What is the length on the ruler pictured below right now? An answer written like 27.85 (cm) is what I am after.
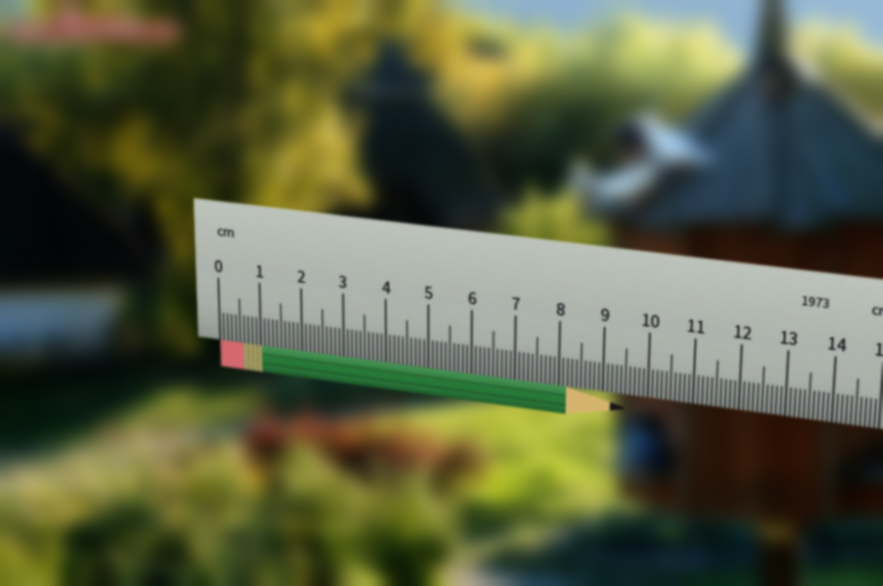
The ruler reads 9.5 (cm)
